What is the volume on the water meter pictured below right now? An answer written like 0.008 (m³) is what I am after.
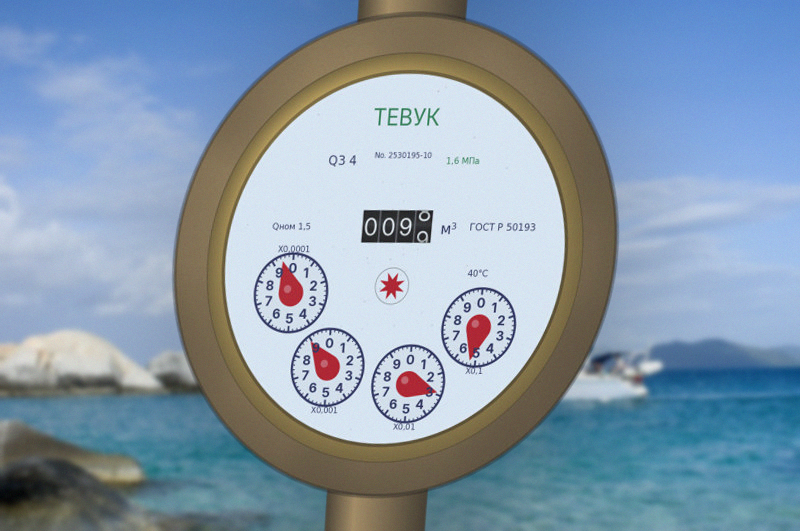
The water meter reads 98.5289 (m³)
